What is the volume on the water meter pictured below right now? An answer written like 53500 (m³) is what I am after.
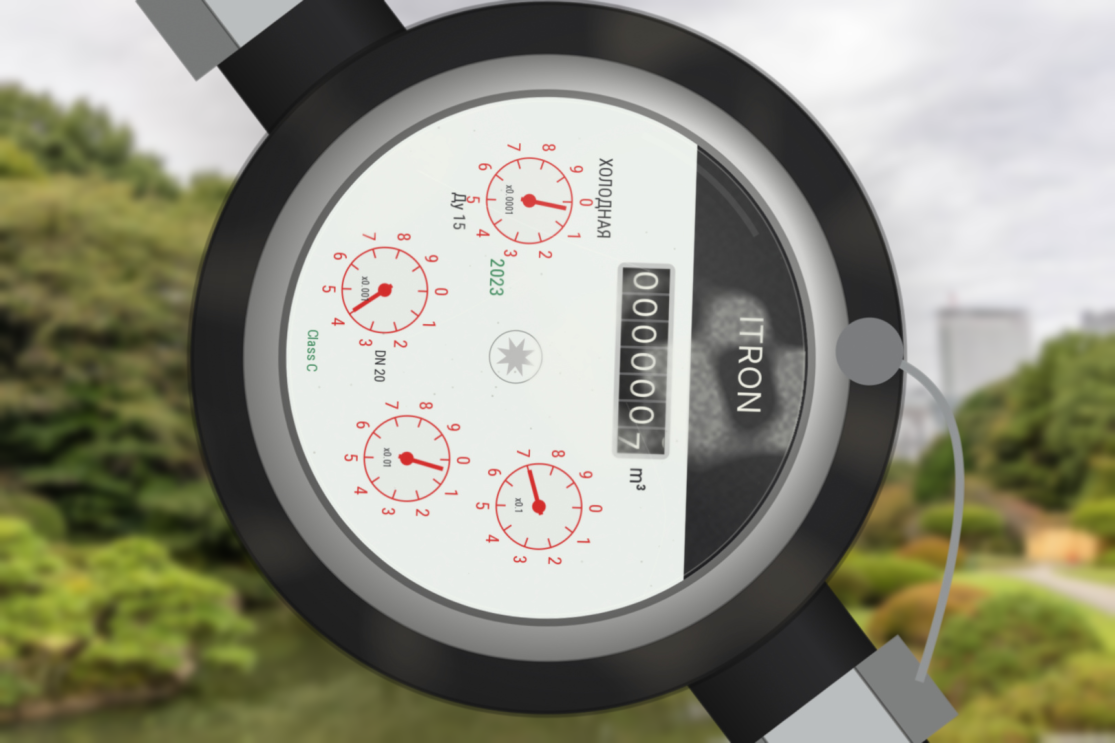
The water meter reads 6.7040 (m³)
